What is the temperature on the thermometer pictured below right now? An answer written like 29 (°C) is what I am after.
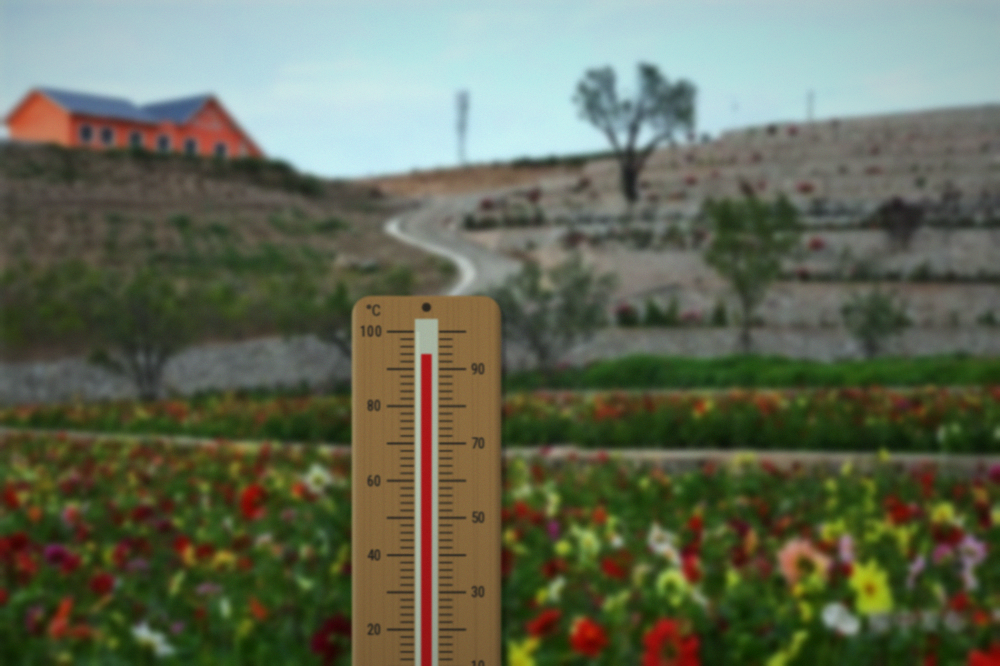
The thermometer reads 94 (°C)
